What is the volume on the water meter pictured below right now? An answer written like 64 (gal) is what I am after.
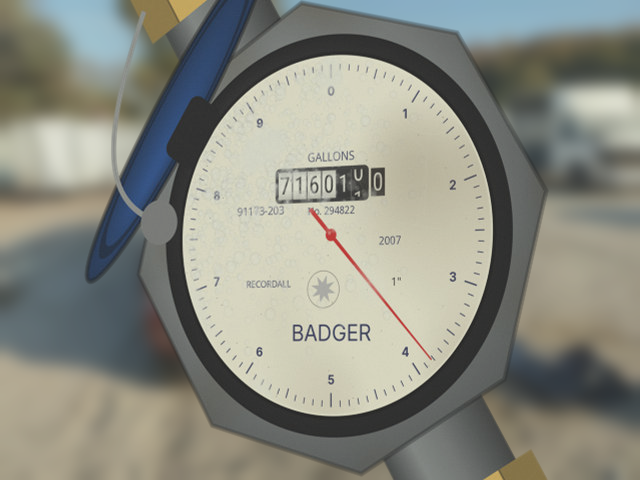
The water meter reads 7160103.8 (gal)
